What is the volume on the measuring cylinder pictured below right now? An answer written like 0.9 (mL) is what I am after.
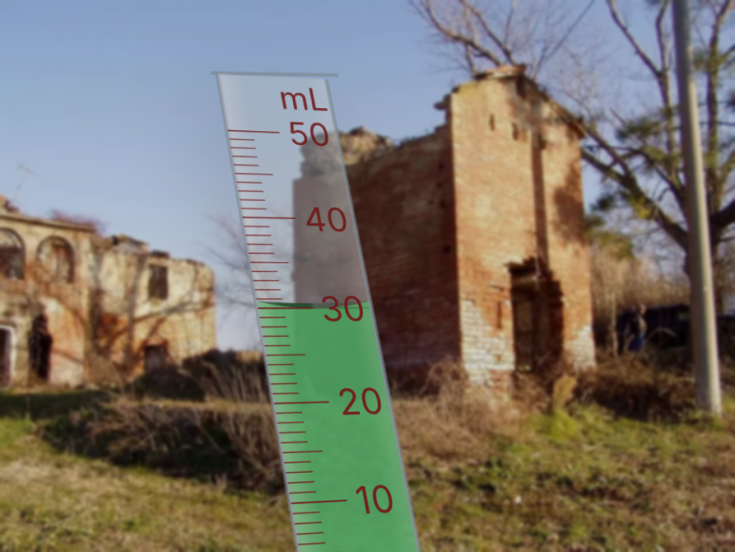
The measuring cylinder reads 30 (mL)
